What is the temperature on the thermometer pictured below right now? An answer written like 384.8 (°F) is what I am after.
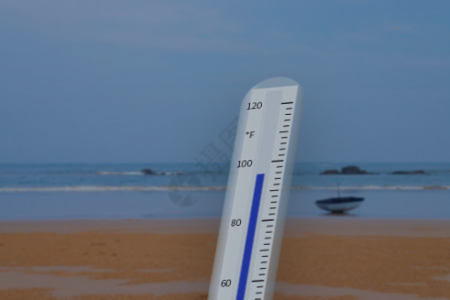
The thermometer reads 96 (°F)
